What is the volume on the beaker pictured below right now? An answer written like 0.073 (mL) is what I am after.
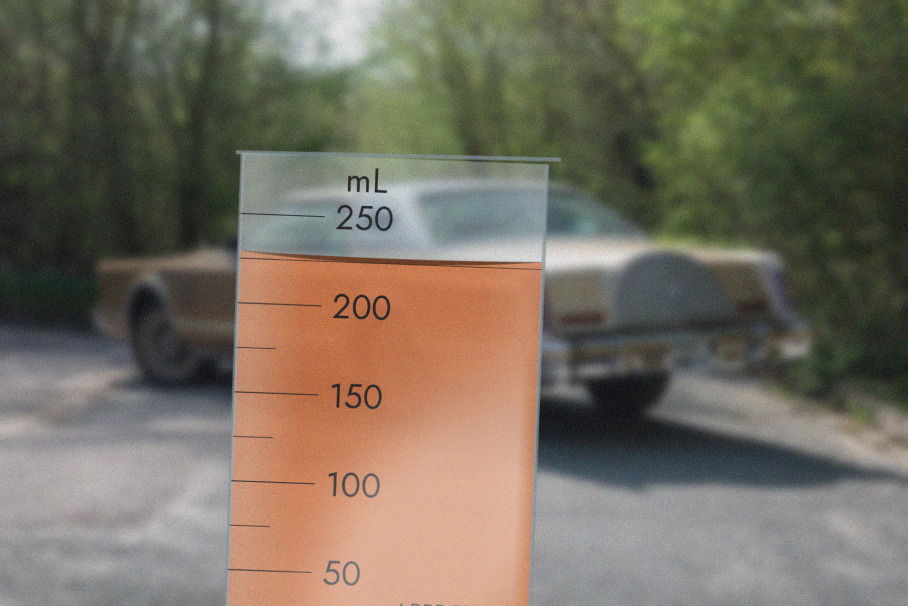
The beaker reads 225 (mL)
